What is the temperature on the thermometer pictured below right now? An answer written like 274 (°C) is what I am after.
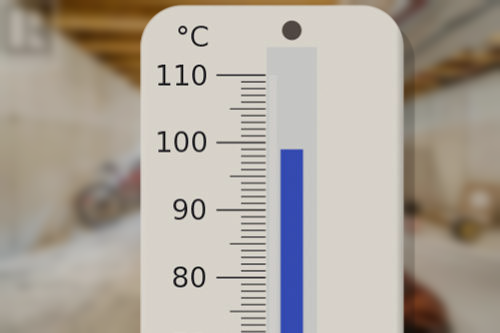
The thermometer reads 99 (°C)
